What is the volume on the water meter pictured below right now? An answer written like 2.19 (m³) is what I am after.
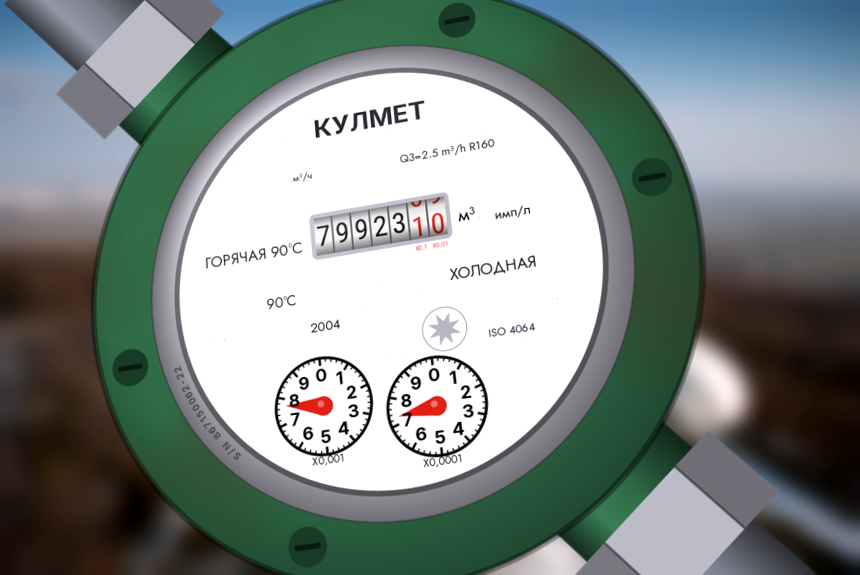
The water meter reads 79923.0977 (m³)
